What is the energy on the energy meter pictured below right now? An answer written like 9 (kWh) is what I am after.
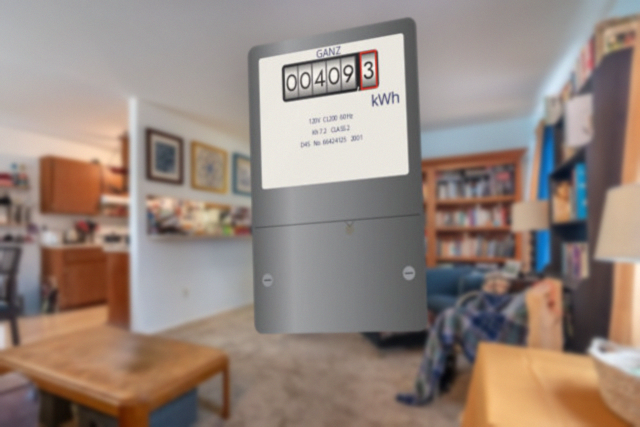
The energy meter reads 409.3 (kWh)
